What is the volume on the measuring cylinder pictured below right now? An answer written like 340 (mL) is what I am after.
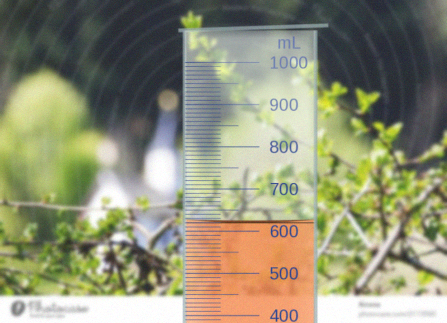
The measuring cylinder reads 620 (mL)
